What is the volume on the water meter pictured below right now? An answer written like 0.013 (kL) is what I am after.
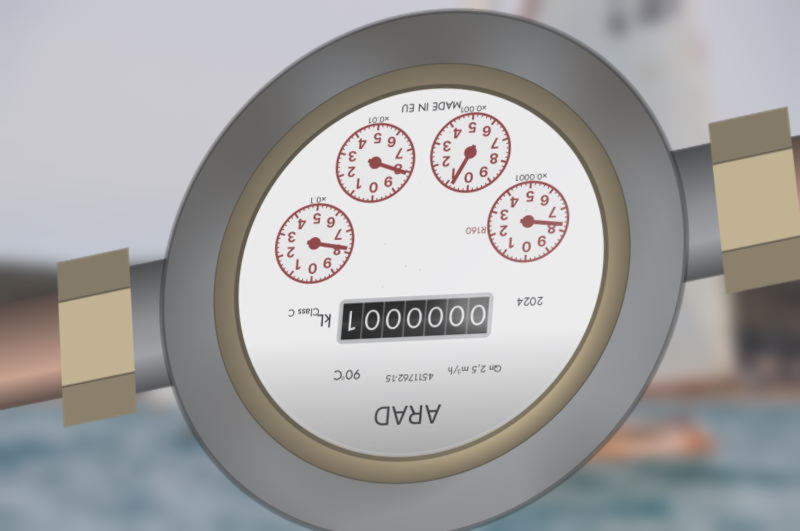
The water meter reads 1.7807 (kL)
